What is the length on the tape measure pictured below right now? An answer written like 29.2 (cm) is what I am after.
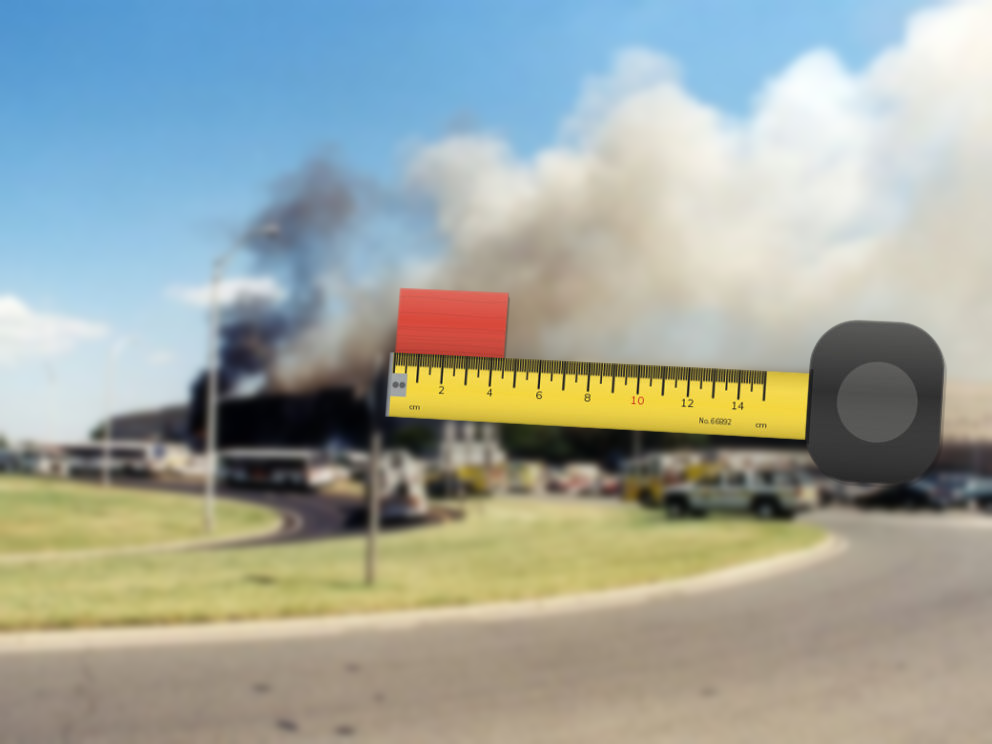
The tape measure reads 4.5 (cm)
